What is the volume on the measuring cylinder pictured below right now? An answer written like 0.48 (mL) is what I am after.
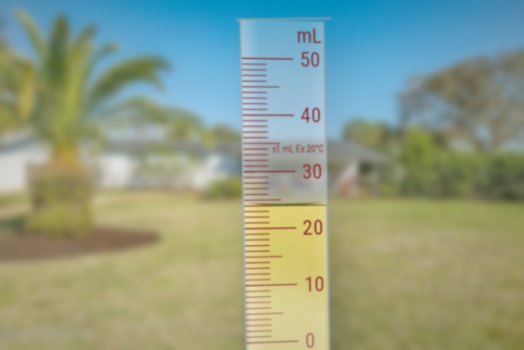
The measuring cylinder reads 24 (mL)
